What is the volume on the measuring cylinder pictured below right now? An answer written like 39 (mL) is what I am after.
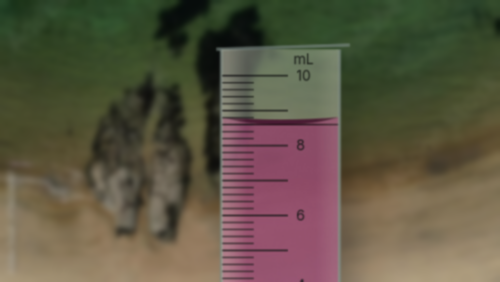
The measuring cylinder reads 8.6 (mL)
